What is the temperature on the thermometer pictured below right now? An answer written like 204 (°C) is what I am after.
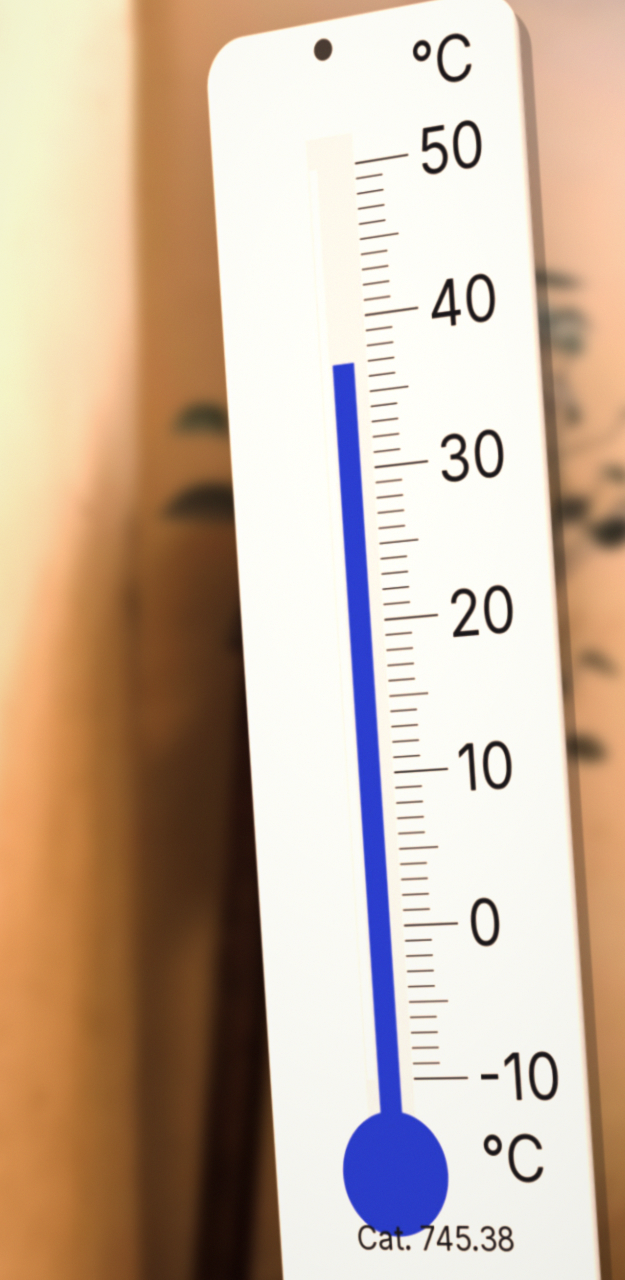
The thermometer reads 37 (°C)
